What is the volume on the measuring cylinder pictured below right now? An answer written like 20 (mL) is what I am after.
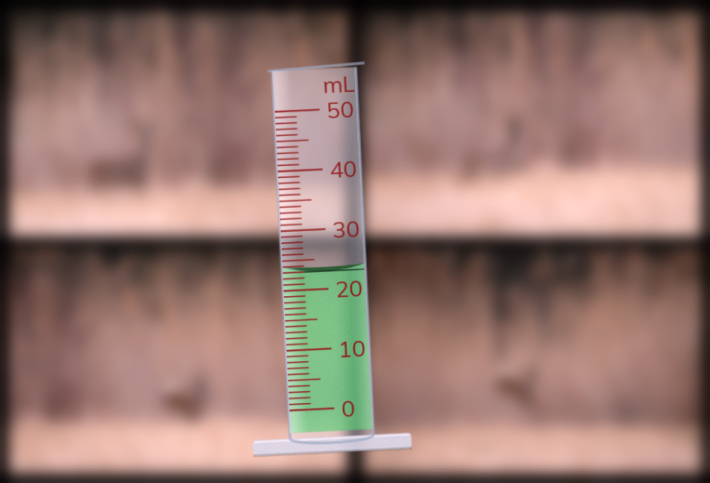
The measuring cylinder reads 23 (mL)
